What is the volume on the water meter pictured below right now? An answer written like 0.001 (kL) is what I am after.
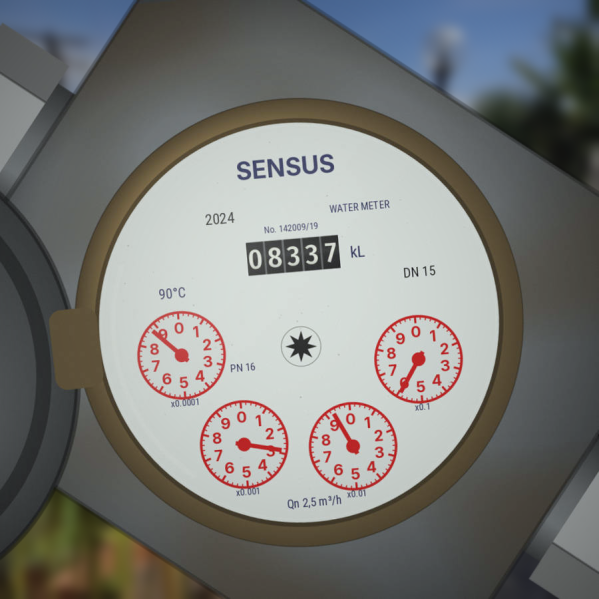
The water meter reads 8337.5928 (kL)
